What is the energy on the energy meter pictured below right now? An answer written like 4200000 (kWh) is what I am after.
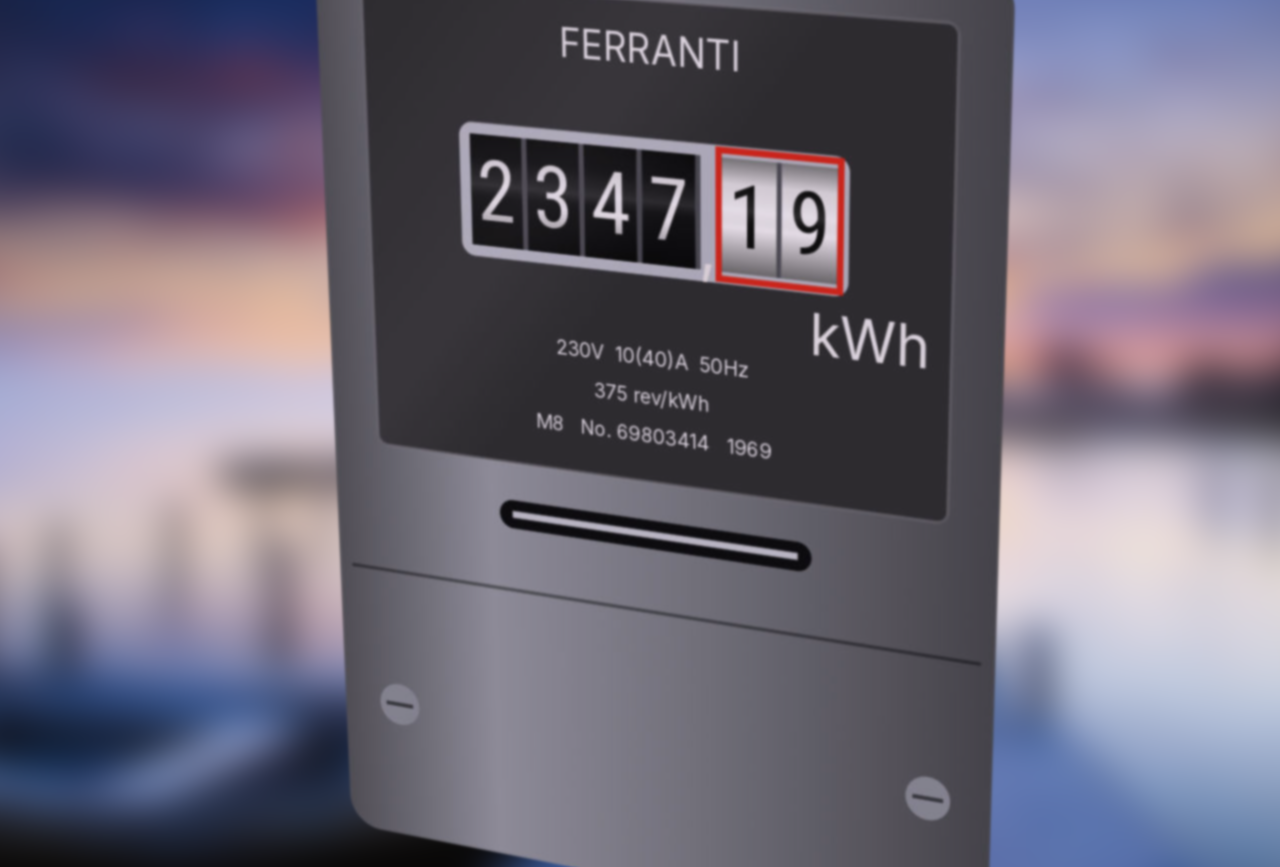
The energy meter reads 2347.19 (kWh)
